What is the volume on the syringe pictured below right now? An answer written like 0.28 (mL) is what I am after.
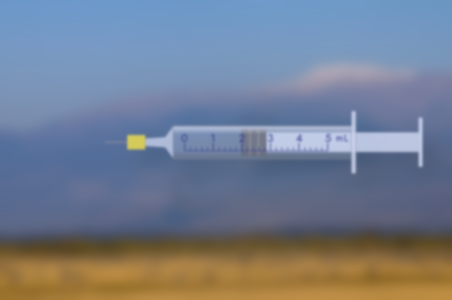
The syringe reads 2 (mL)
